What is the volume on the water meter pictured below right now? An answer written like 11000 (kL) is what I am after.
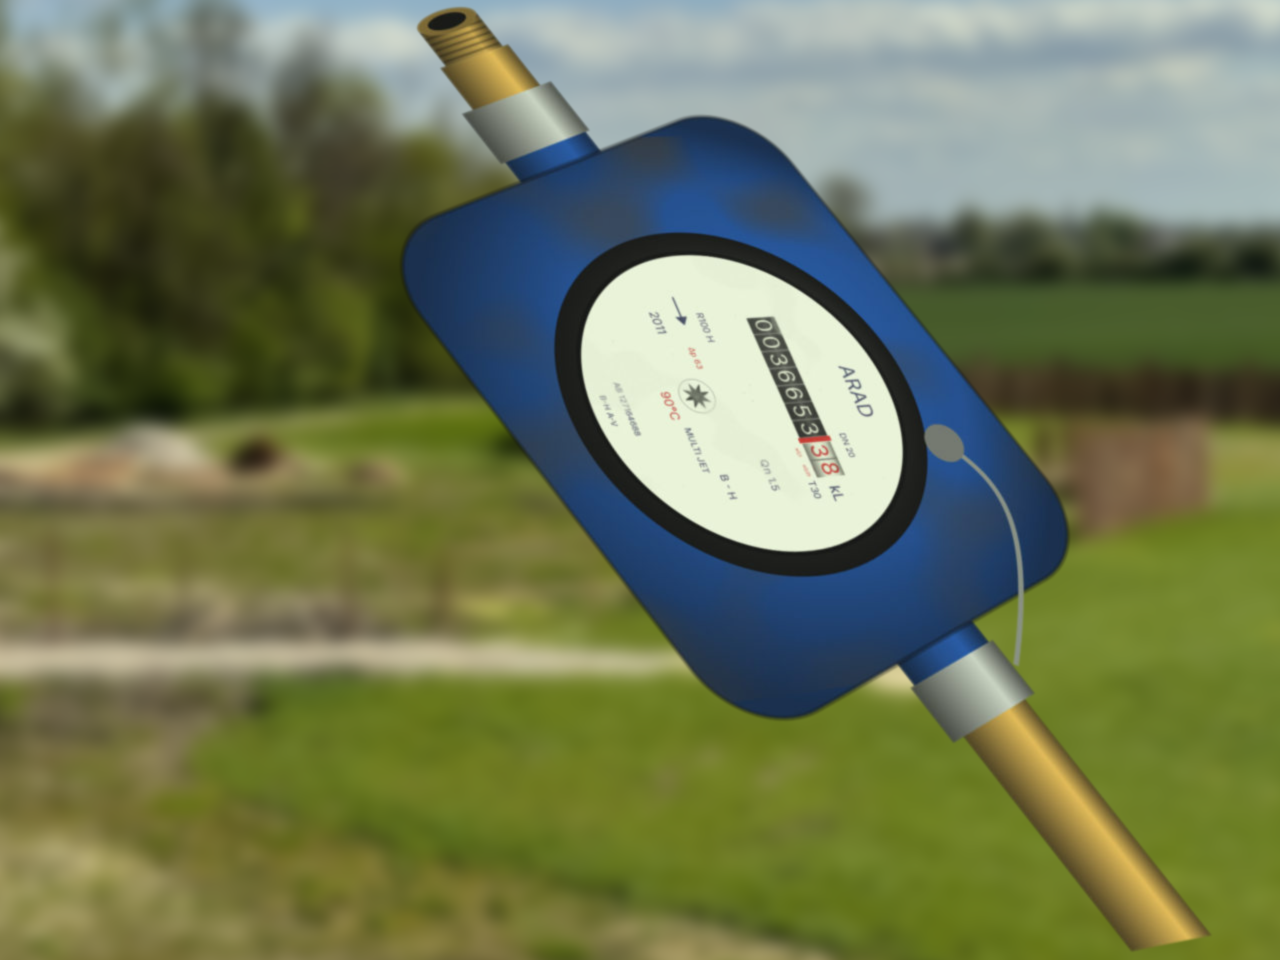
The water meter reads 36653.38 (kL)
